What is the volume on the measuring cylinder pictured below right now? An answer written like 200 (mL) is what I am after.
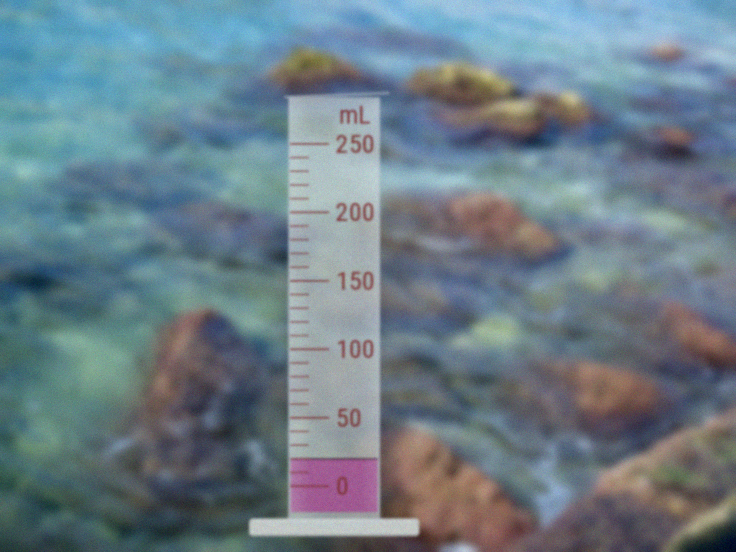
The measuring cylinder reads 20 (mL)
